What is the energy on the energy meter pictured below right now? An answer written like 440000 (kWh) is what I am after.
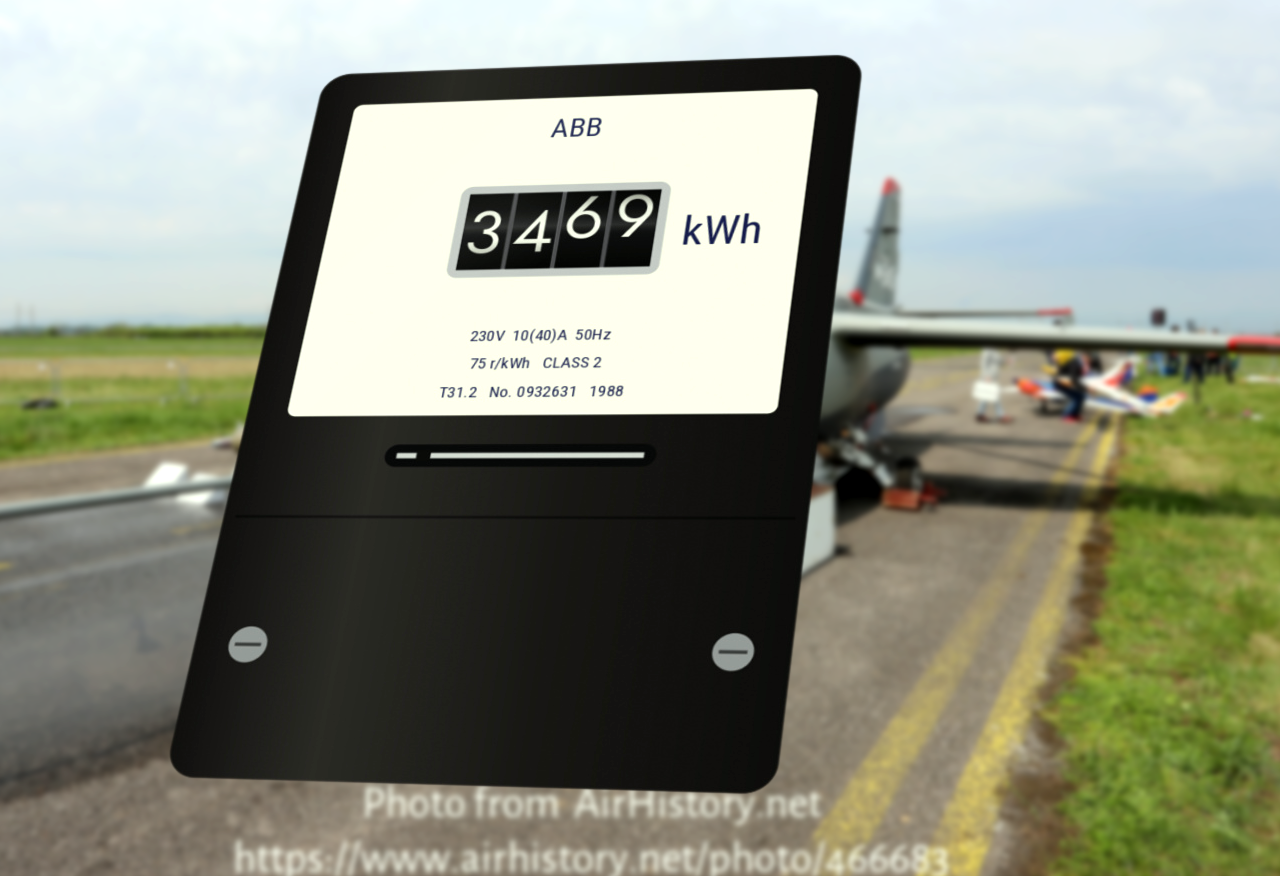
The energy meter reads 3469 (kWh)
